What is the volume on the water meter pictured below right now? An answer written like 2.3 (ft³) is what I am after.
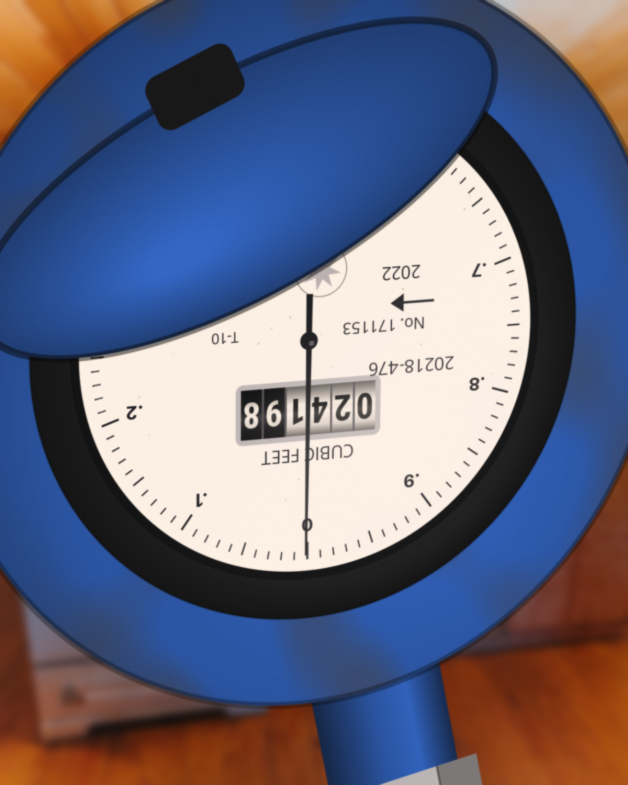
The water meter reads 24198.00 (ft³)
